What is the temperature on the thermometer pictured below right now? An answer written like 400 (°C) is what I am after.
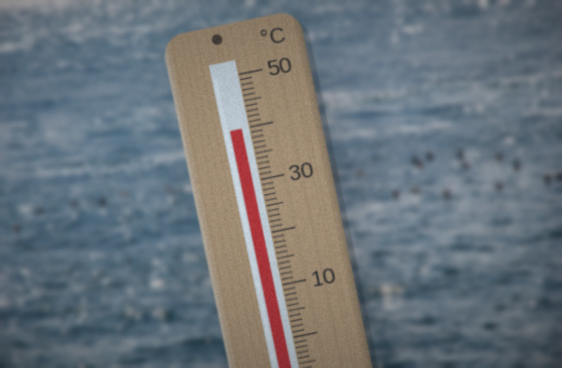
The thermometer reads 40 (°C)
